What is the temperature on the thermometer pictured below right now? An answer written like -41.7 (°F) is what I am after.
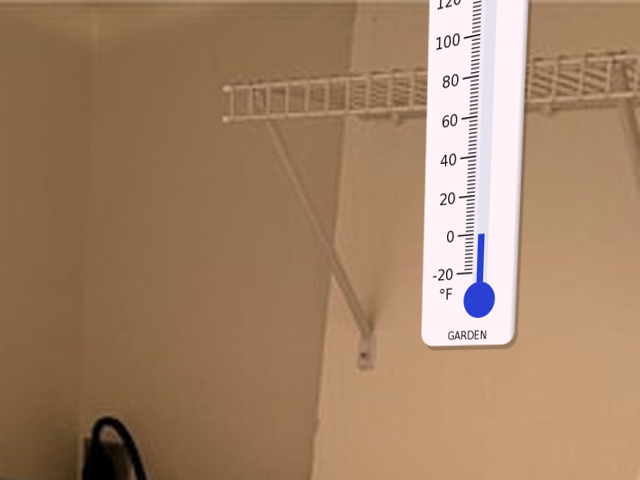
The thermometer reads 0 (°F)
